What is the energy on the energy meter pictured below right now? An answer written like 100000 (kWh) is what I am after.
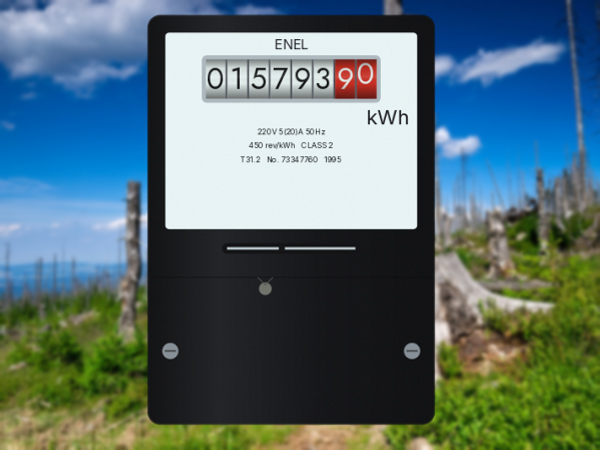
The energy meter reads 15793.90 (kWh)
